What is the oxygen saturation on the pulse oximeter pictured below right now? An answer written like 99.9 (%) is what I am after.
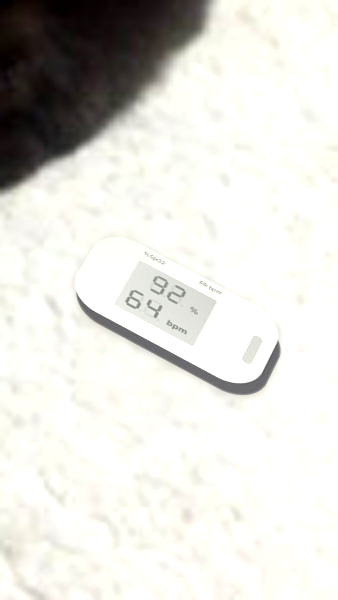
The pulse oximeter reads 92 (%)
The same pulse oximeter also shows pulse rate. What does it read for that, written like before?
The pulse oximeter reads 64 (bpm)
